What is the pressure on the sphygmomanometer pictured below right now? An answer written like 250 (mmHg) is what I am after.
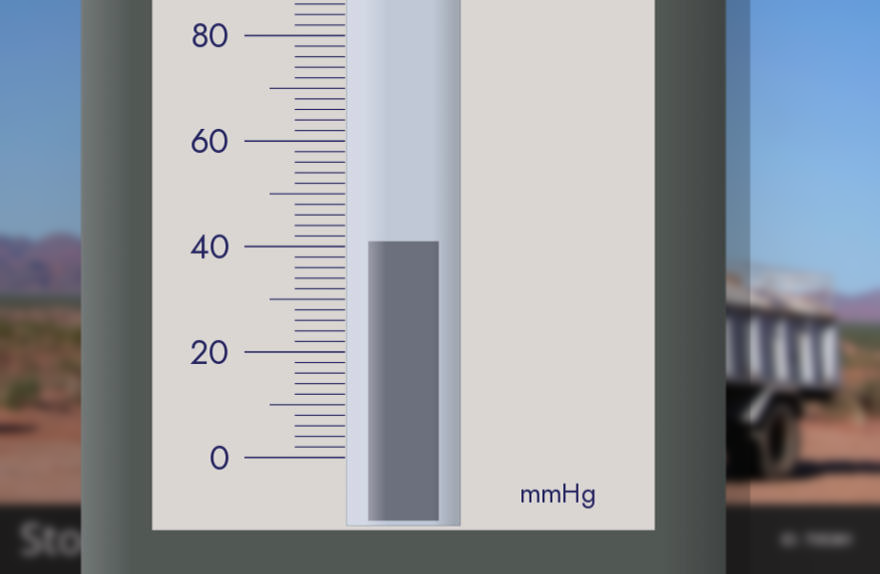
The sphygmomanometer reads 41 (mmHg)
